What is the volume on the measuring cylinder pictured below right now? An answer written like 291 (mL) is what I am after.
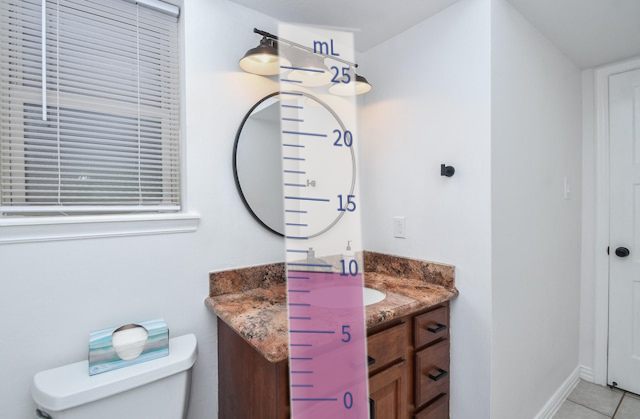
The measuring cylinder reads 9.5 (mL)
